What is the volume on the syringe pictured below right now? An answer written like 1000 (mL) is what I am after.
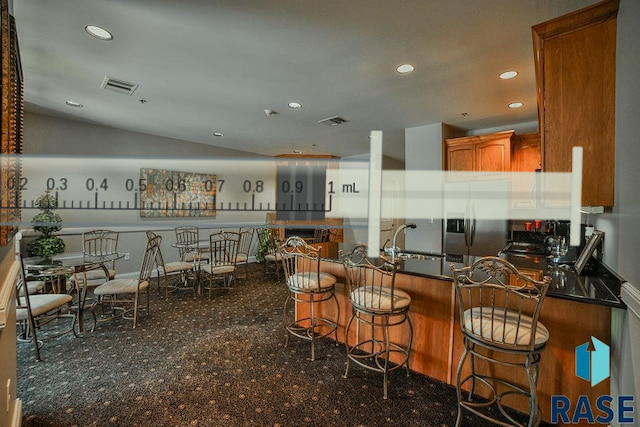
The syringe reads 0.86 (mL)
